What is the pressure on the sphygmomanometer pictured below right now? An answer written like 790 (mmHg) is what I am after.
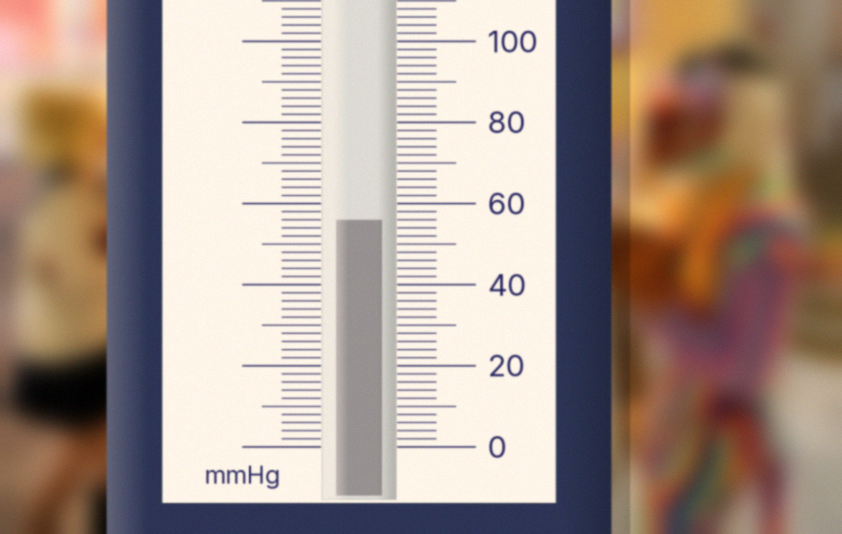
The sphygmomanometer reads 56 (mmHg)
